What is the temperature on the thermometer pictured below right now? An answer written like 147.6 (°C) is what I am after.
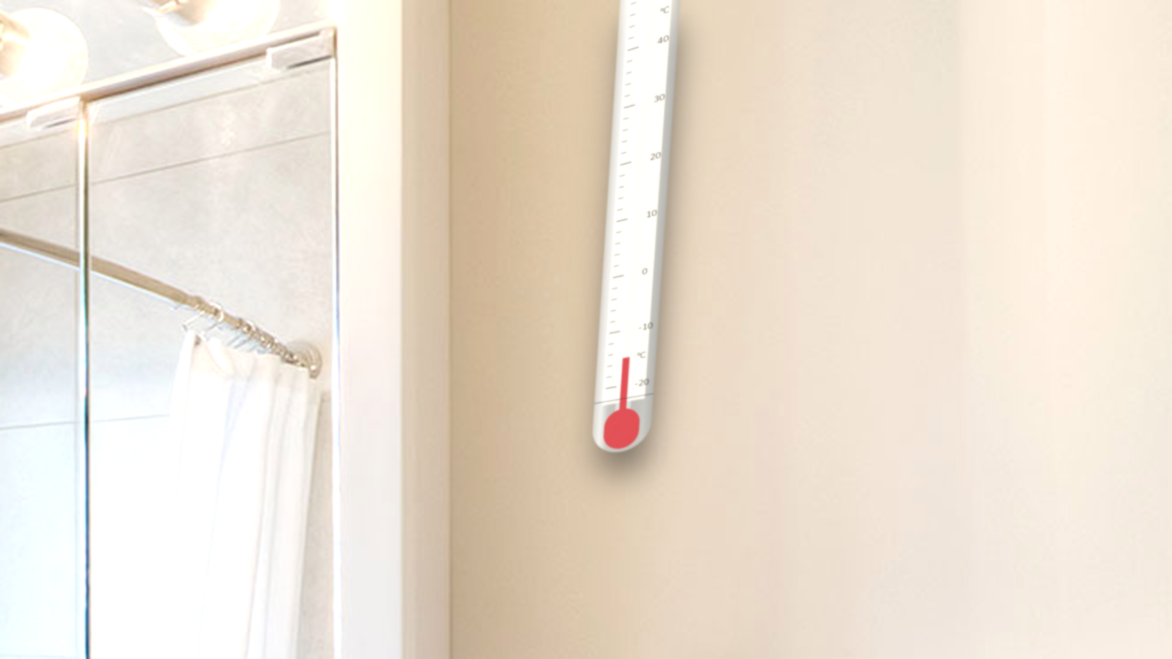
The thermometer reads -15 (°C)
